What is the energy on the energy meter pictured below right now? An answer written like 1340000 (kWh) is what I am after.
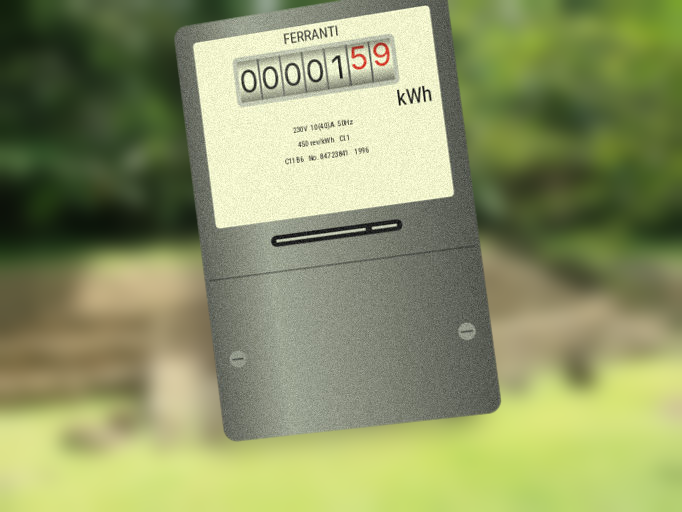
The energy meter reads 1.59 (kWh)
